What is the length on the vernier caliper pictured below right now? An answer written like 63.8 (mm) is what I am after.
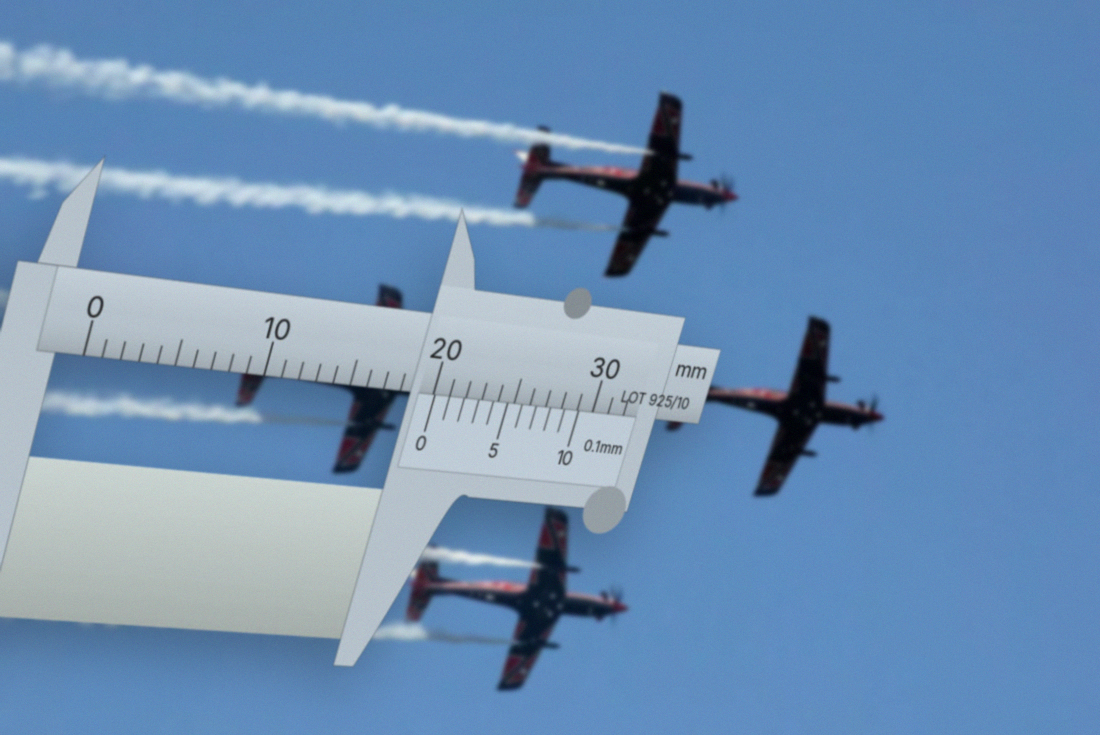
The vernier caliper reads 20.1 (mm)
